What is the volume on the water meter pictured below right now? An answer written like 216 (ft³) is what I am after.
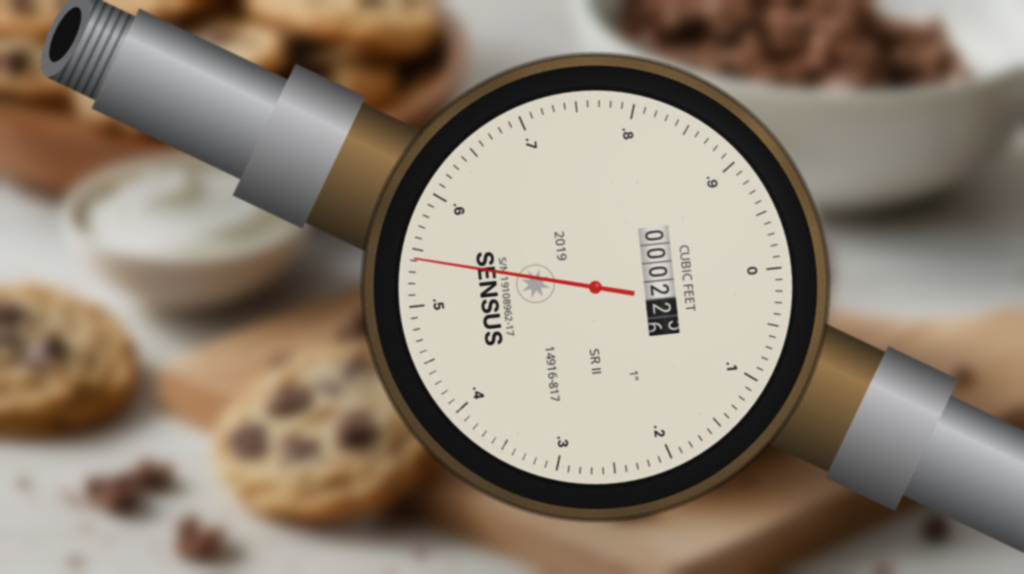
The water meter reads 225.54 (ft³)
